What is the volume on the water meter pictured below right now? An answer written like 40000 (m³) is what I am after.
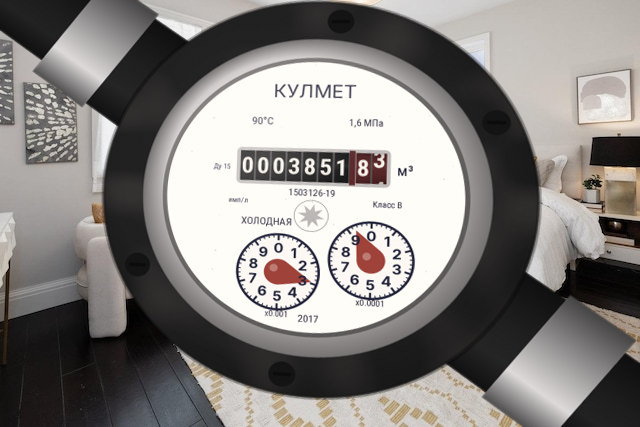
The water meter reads 3851.8329 (m³)
